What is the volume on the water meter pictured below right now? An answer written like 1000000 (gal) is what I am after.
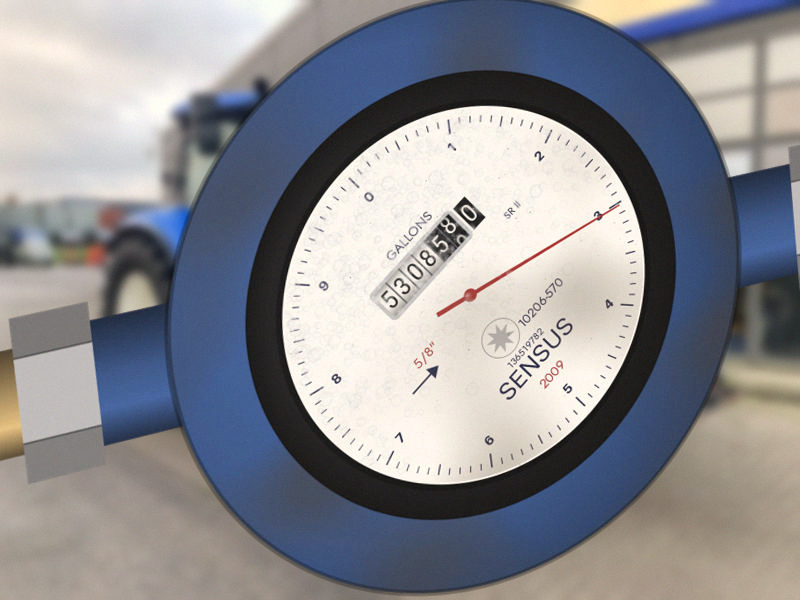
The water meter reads 5308583.0 (gal)
